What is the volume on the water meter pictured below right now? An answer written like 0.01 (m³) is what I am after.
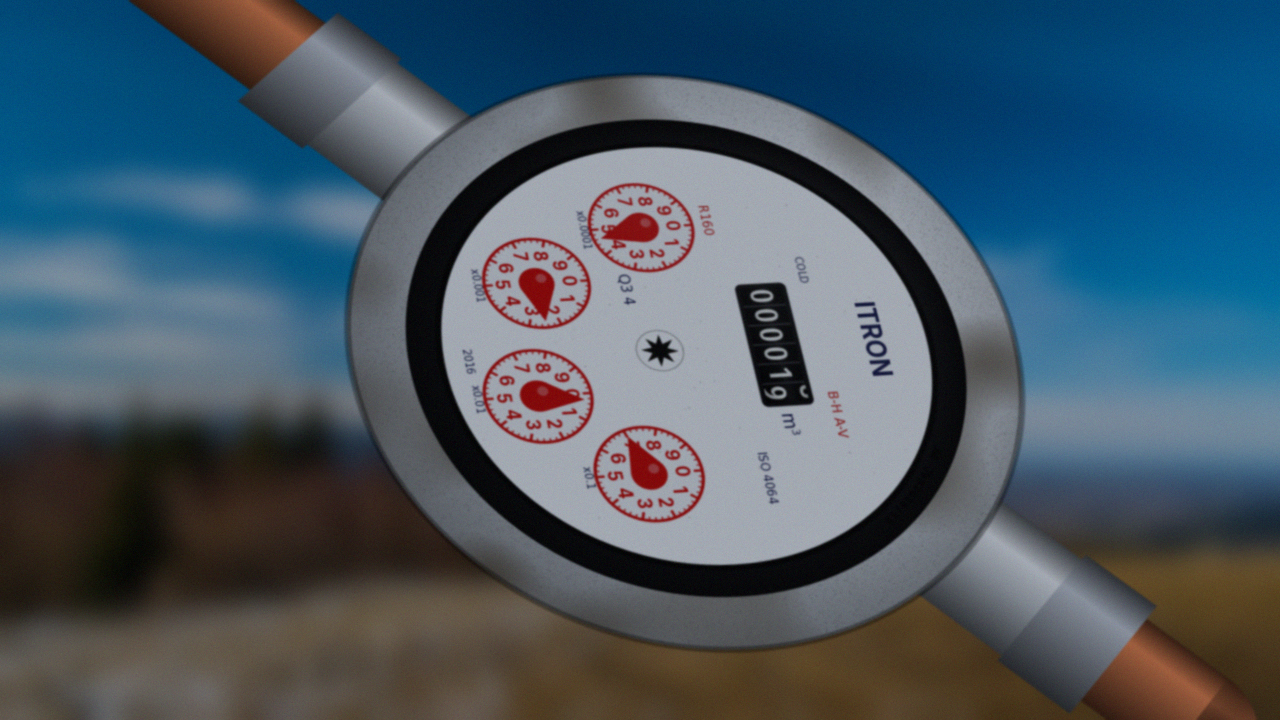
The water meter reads 18.7024 (m³)
